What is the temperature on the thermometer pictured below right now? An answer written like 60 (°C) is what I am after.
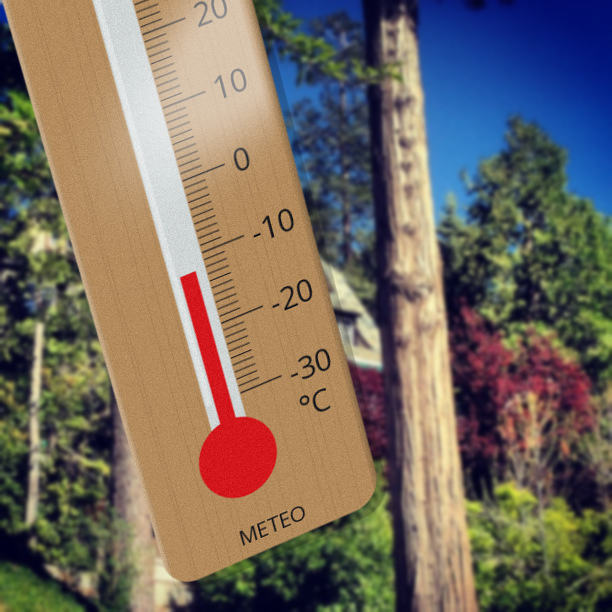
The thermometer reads -12 (°C)
